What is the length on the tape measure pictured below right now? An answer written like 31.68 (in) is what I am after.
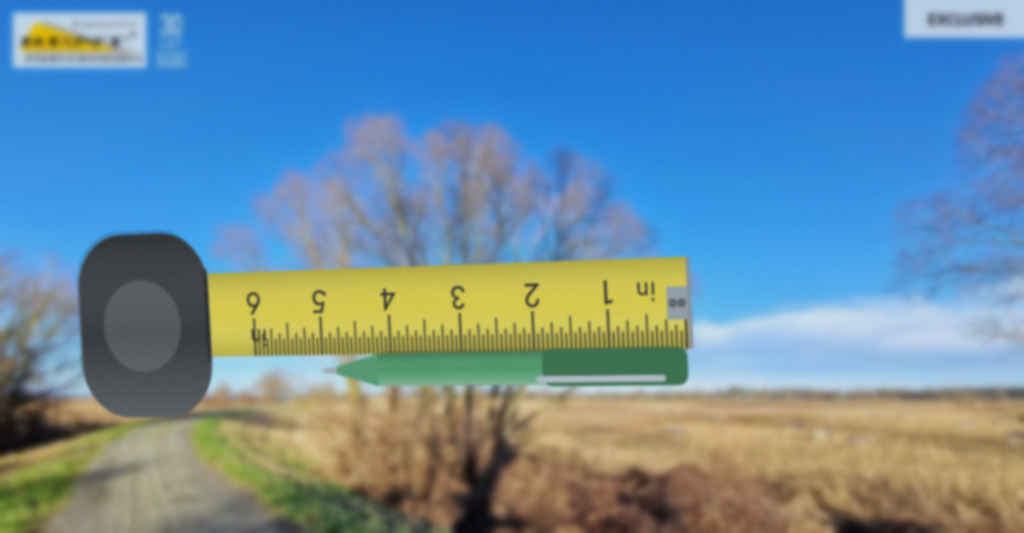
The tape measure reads 5 (in)
